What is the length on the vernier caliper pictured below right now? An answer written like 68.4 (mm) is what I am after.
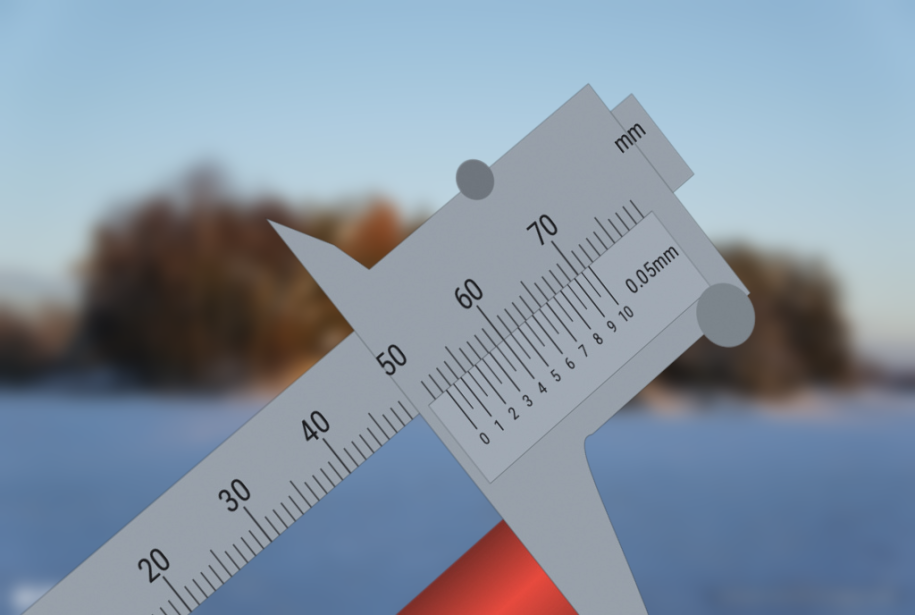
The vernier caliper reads 52.4 (mm)
